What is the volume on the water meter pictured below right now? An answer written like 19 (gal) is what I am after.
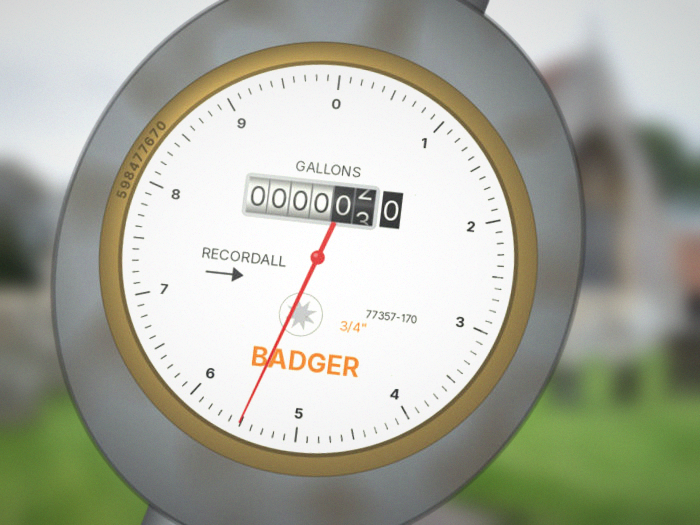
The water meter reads 25.5 (gal)
